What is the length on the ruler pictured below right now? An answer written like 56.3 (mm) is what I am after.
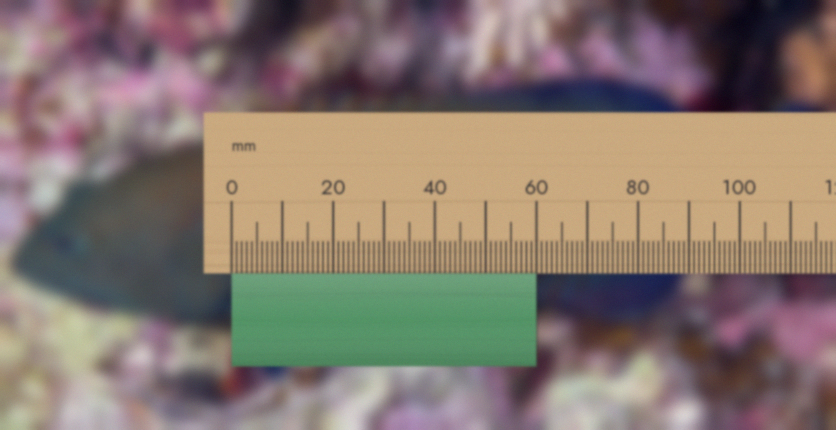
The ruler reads 60 (mm)
